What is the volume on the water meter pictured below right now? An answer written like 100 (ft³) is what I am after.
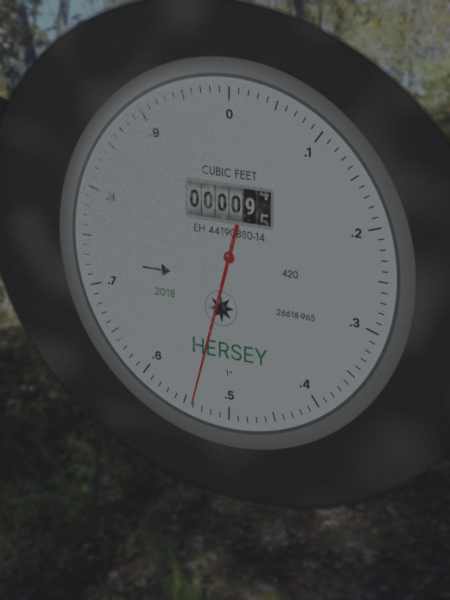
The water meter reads 94.54 (ft³)
